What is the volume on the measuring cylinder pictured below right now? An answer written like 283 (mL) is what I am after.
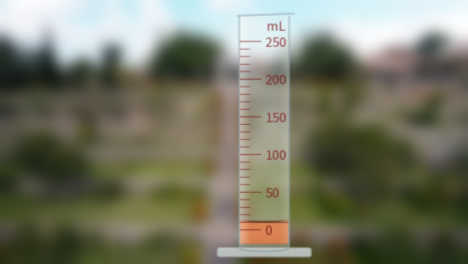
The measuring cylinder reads 10 (mL)
